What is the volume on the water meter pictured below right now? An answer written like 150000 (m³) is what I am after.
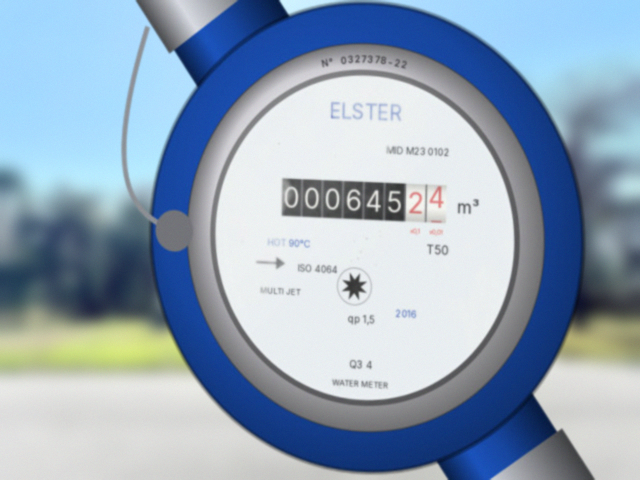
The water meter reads 645.24 (m³)
